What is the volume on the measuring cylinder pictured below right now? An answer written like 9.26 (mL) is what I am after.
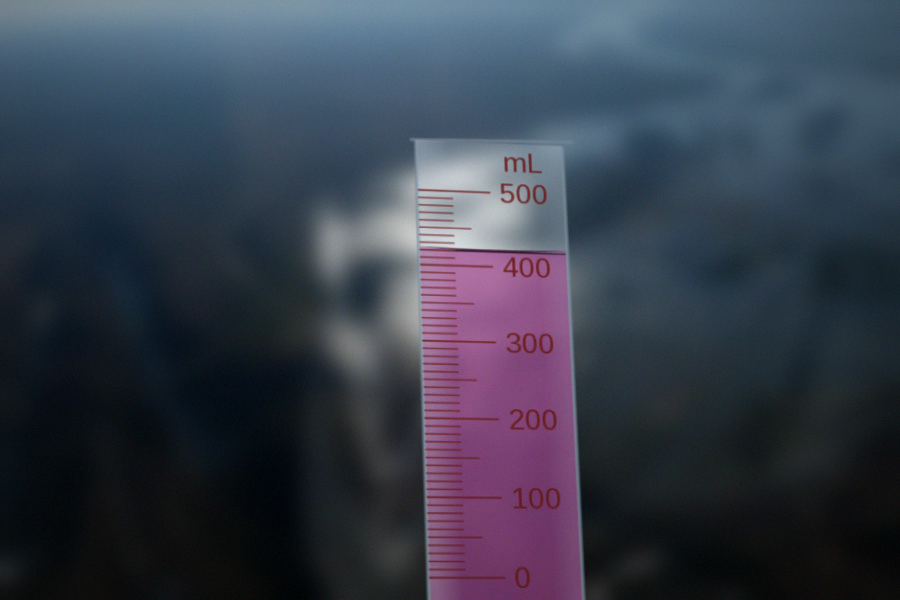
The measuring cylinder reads 420 (mL)
